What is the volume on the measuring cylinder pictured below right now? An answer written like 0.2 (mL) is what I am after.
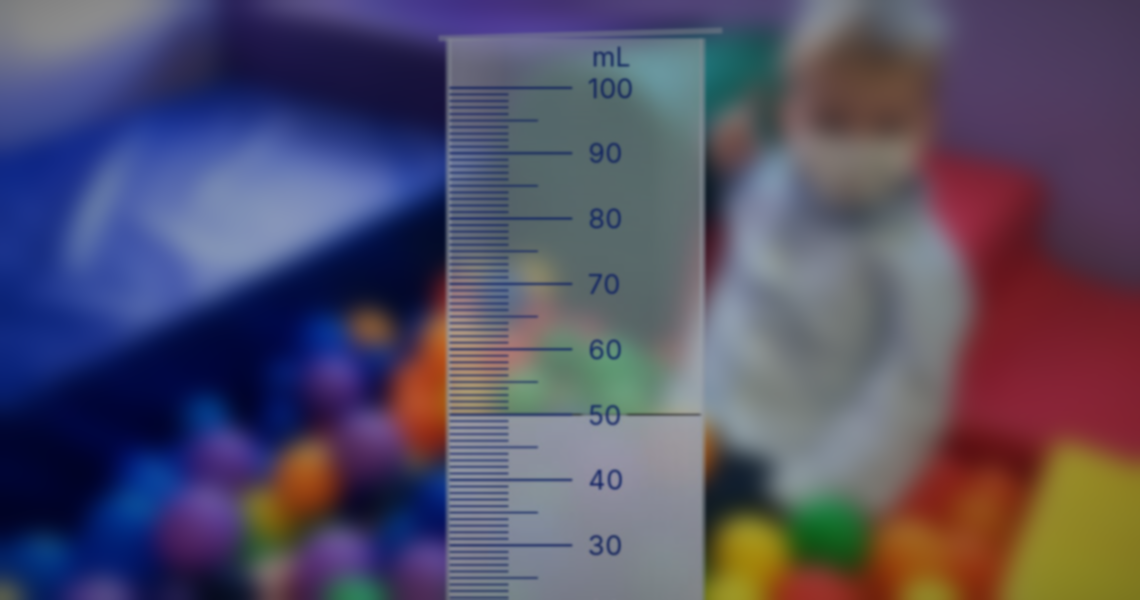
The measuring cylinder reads 50 (mL)
